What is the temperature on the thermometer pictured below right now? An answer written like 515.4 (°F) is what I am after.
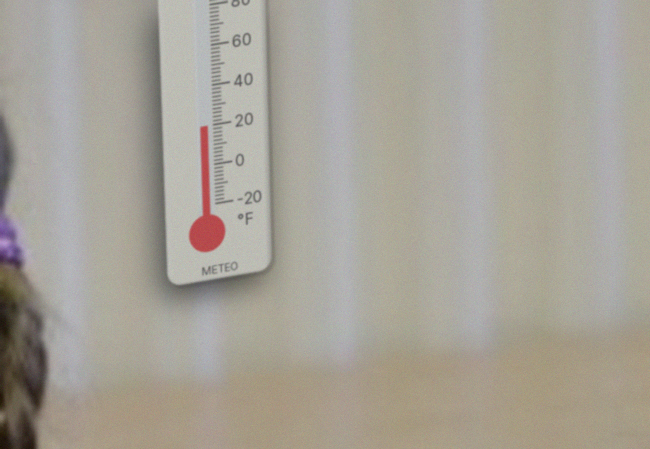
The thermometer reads 20 (°F)
